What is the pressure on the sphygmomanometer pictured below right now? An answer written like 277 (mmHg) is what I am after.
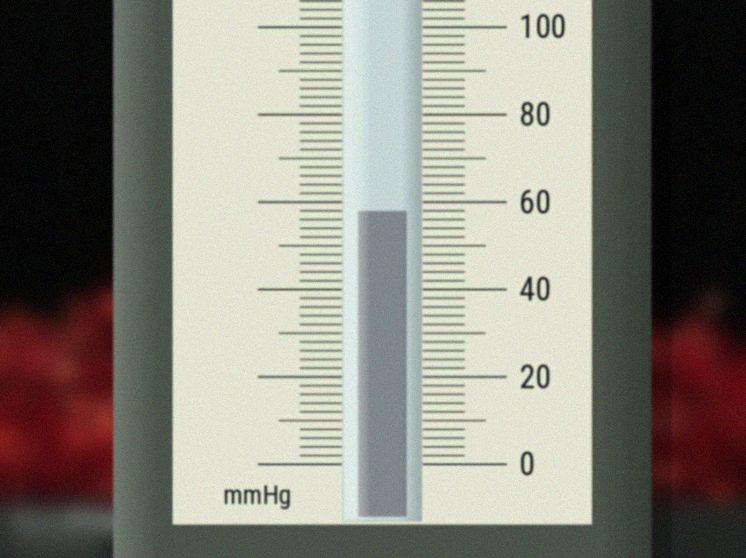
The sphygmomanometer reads 58 (mmHg)
